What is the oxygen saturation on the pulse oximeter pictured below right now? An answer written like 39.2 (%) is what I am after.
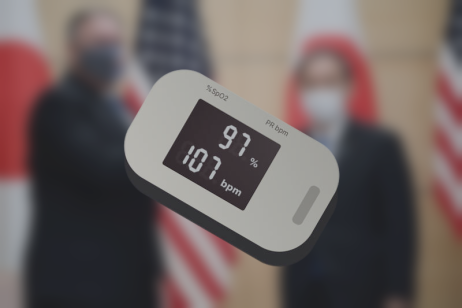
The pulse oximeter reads 97 (%)
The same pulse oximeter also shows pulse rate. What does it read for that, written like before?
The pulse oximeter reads 107 (bpm)
